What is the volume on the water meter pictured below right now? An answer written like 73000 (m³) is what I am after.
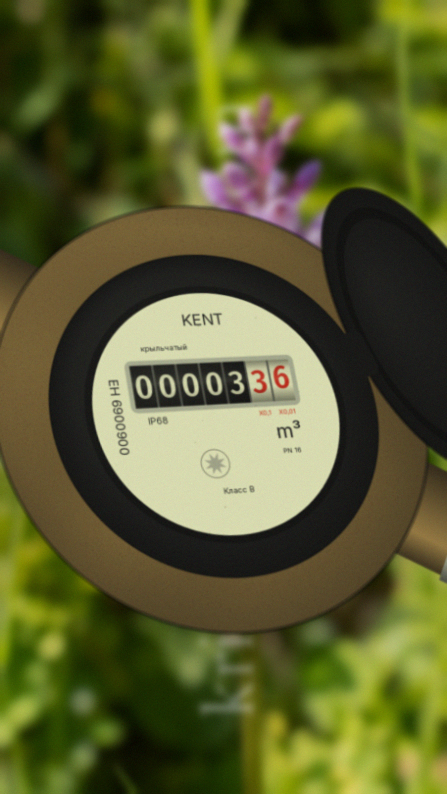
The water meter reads 3.36 (m³)
